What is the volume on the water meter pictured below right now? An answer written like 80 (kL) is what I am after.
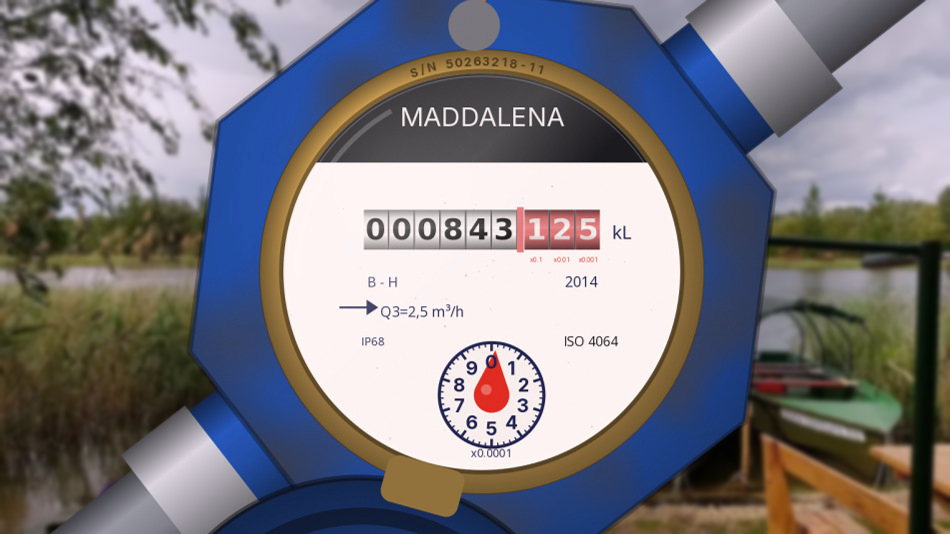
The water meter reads 843.1250 (kL)
